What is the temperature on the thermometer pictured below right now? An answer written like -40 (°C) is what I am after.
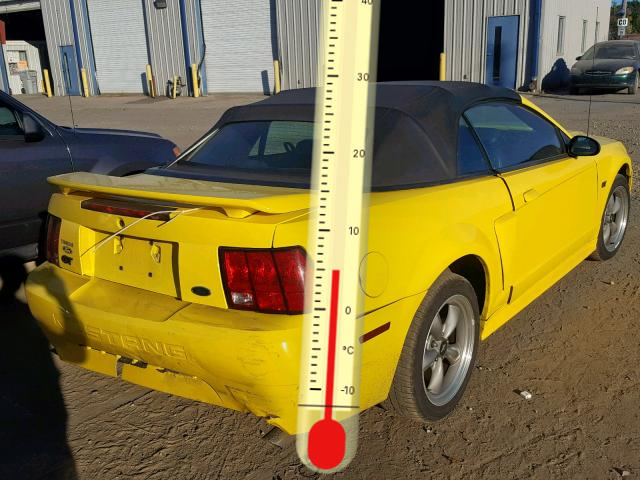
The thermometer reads 5 (°C)
